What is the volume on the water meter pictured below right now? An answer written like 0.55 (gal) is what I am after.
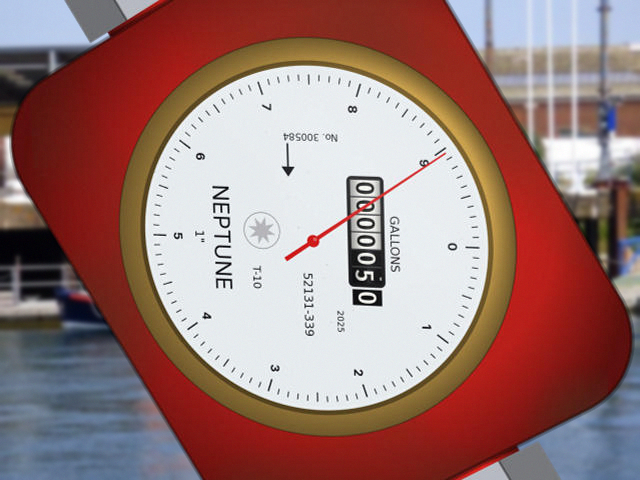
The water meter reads 49.0 (gal)
